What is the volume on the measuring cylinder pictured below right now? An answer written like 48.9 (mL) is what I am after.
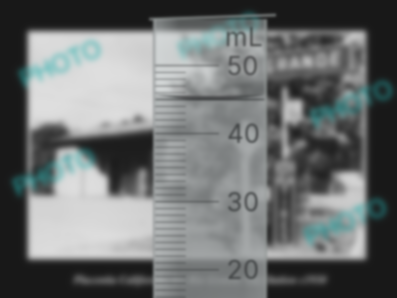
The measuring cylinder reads 45 (mL)
